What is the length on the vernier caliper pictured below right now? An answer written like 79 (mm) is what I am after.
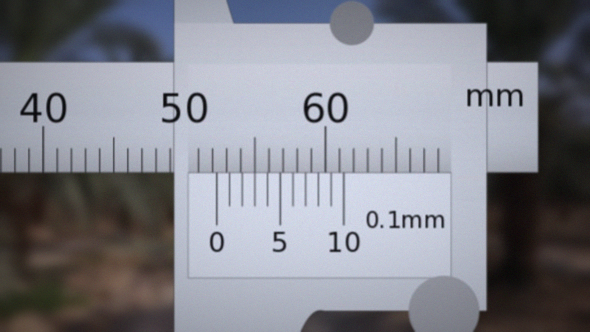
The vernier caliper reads 52.3 (mm)
